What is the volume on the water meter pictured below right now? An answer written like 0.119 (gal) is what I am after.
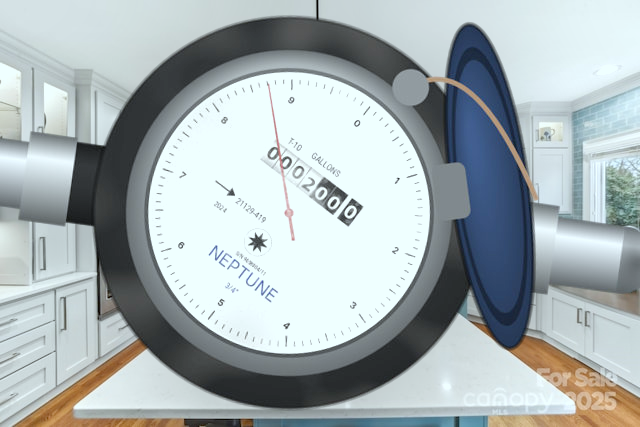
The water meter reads 1998.7 (gal)
